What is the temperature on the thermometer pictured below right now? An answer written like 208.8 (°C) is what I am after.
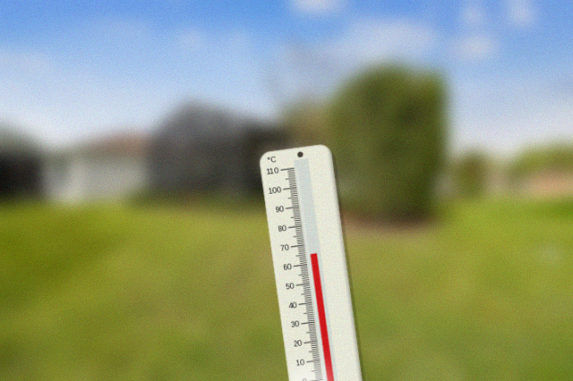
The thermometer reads 65 (°C)
